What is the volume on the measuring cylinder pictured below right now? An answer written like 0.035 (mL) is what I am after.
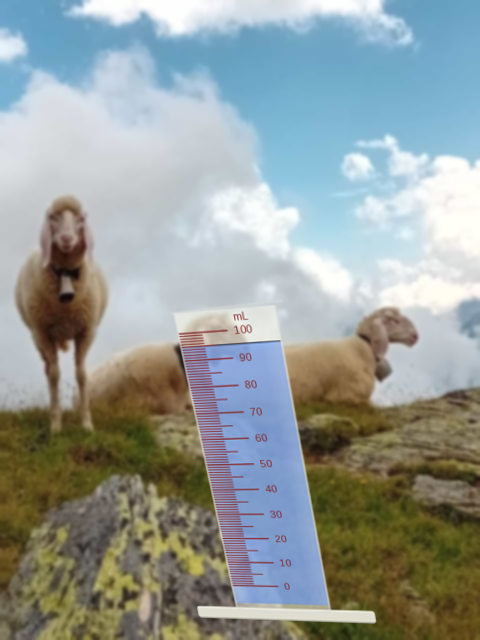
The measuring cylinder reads 95 (mL)
